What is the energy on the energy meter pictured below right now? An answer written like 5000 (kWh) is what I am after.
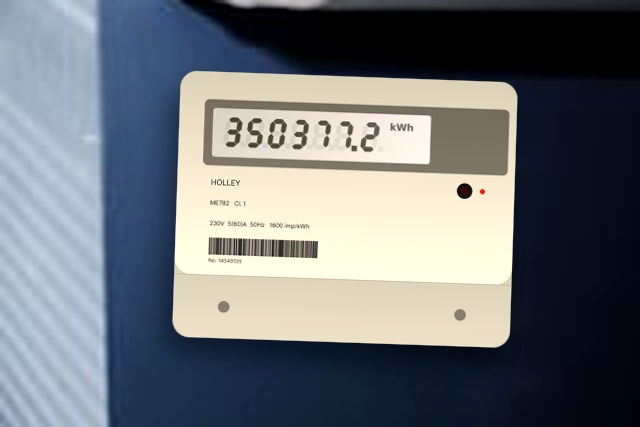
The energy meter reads 350377.2 (kWh)
